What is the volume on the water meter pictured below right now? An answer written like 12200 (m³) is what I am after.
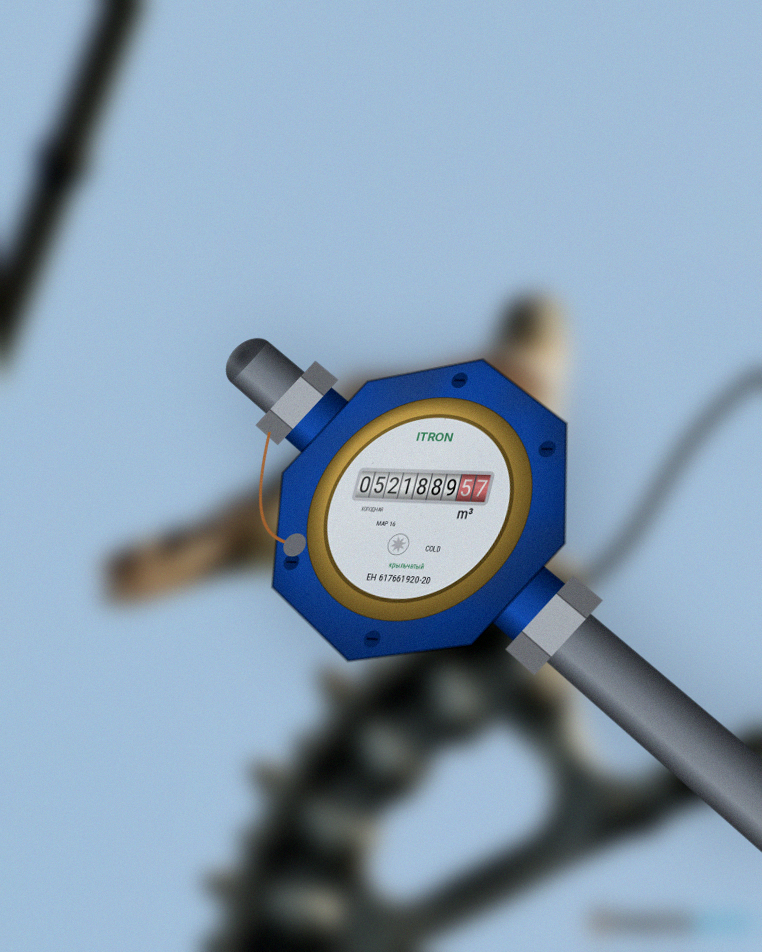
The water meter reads 521889.57 (m³)
